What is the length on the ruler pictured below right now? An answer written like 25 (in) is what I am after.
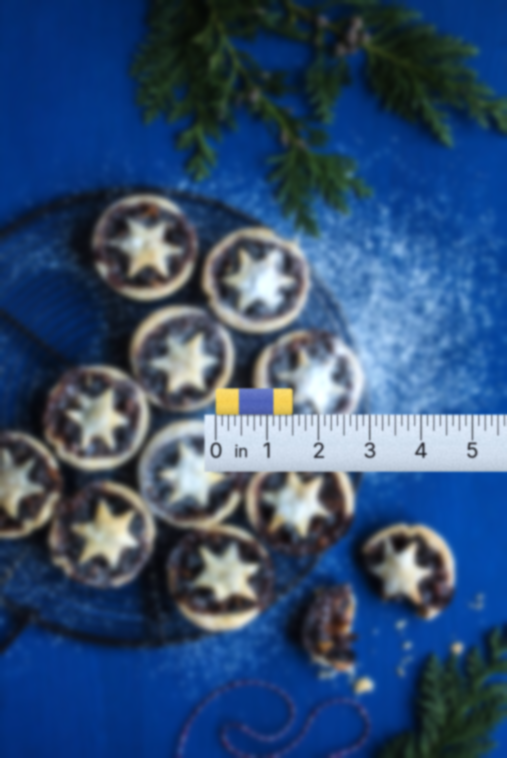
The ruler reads 1.5 (in)
